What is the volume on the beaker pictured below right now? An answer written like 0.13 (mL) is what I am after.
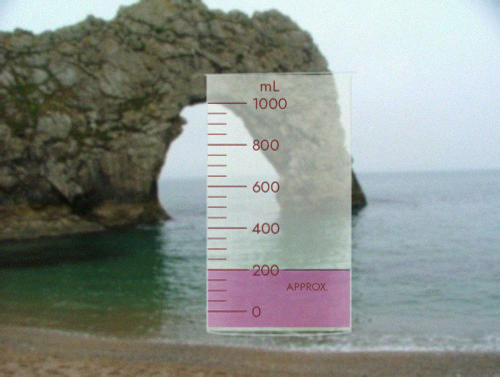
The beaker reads 200 (mL)
